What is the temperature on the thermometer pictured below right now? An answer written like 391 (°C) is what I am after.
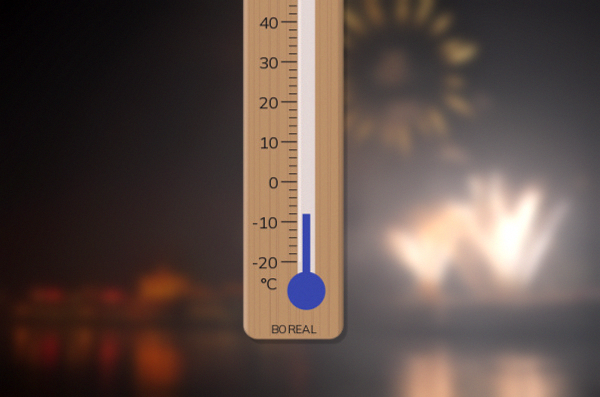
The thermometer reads -8 (°C)
